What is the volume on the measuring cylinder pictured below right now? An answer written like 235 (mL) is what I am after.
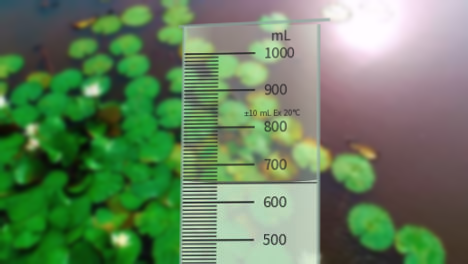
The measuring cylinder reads 650 (mL)
